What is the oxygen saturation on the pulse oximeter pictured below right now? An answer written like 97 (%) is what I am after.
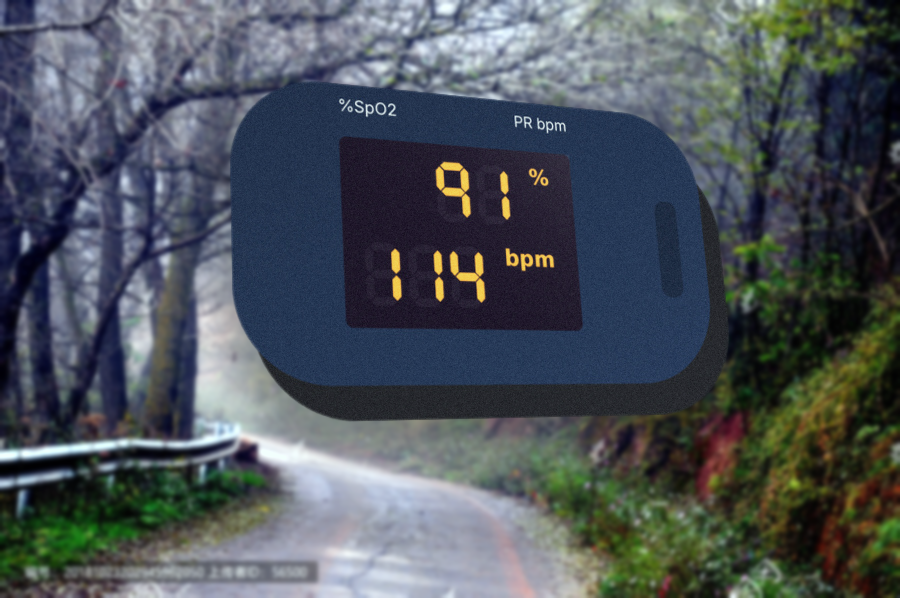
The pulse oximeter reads 91 (%)
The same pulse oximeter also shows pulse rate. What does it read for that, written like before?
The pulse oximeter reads 114 (bpm)
